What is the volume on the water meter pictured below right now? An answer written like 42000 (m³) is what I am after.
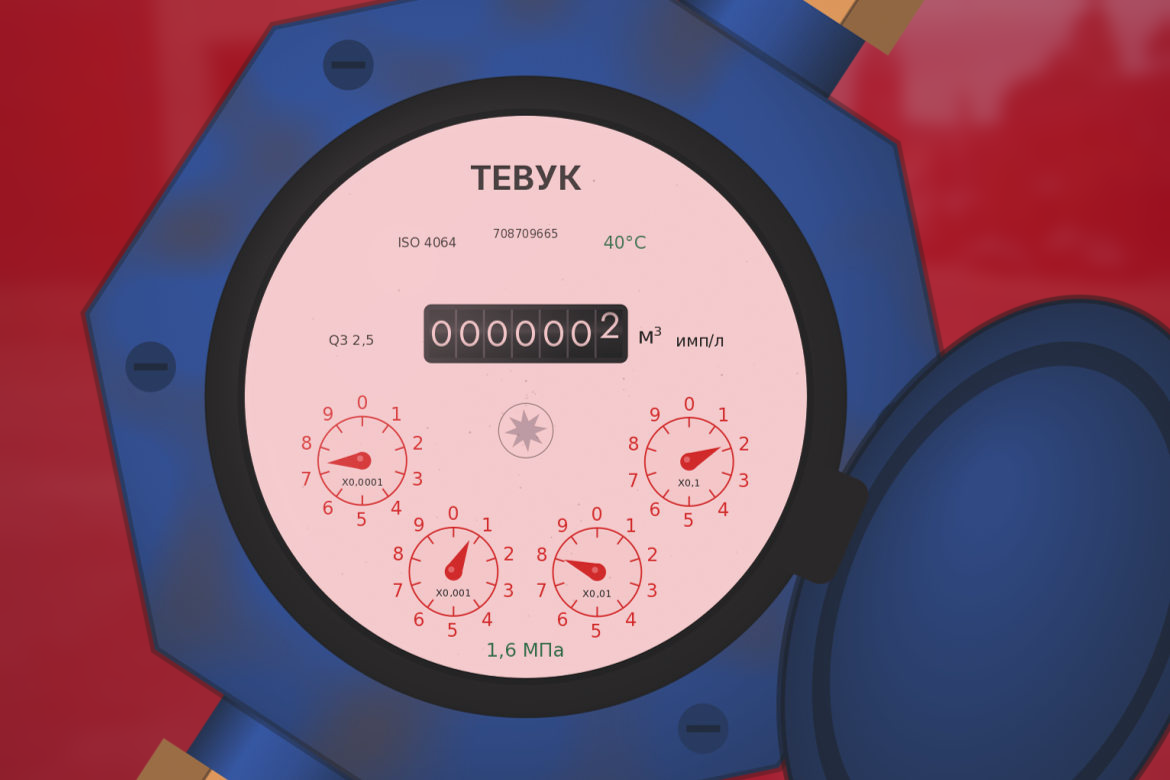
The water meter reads 2.1807 (m³)
